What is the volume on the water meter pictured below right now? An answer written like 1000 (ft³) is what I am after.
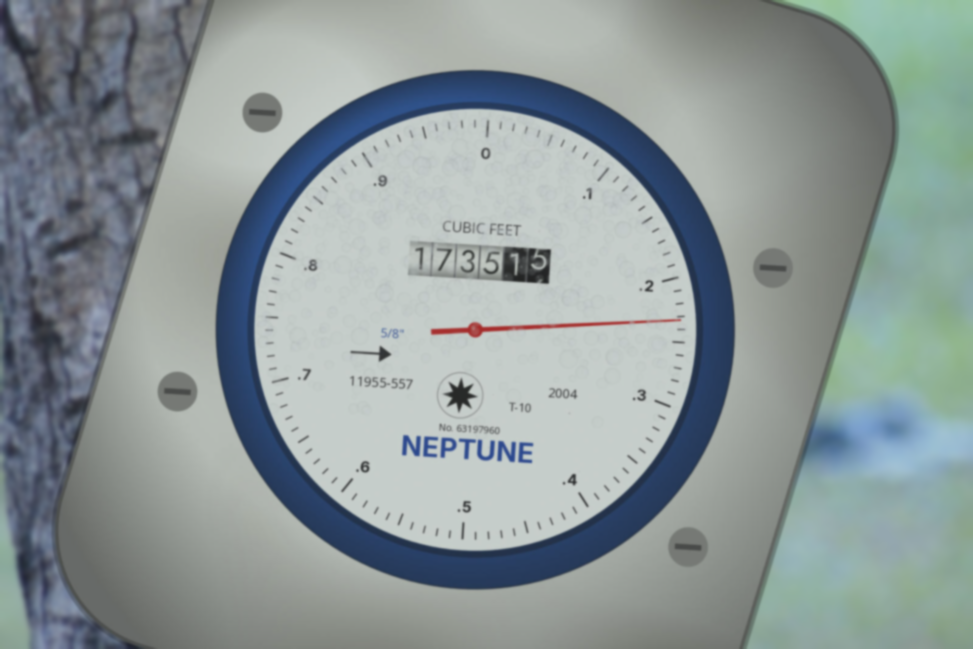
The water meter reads 173515.23 (ft³)
